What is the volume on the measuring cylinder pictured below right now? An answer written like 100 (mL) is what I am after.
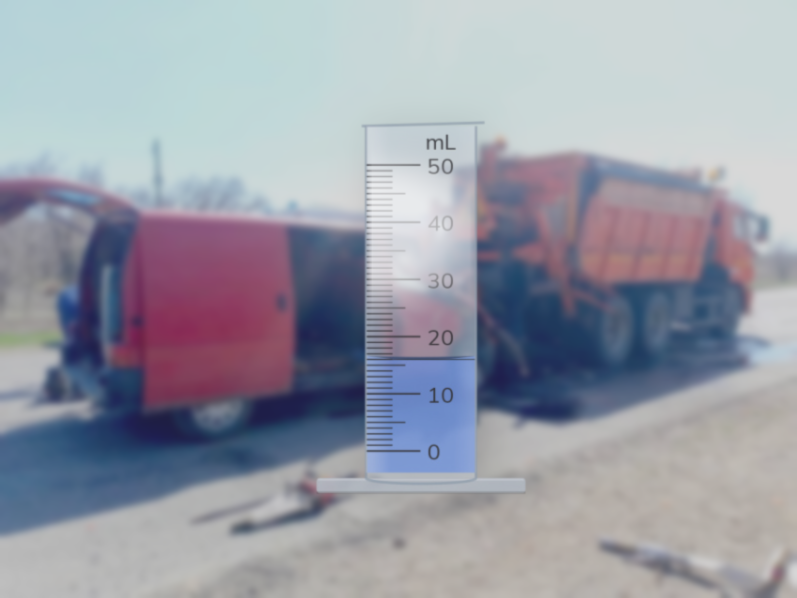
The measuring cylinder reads 16 (mL)
